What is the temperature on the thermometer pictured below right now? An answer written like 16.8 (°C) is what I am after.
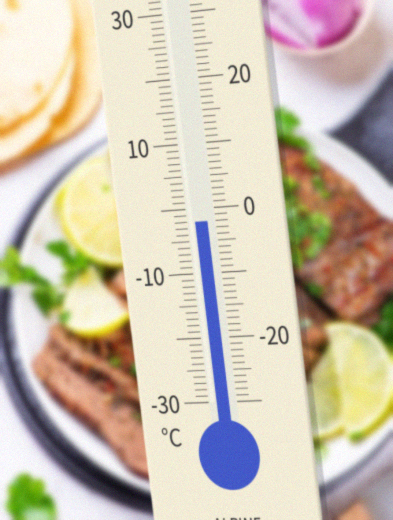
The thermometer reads -2 (°C)
